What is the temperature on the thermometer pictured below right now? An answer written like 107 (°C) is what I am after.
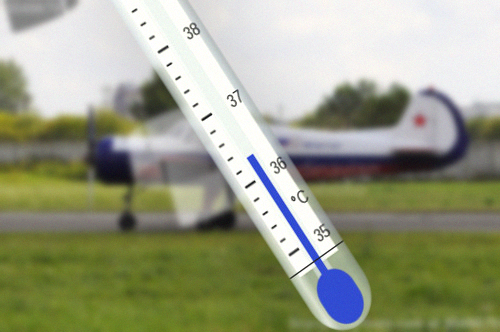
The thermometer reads 36.3 (°C)
